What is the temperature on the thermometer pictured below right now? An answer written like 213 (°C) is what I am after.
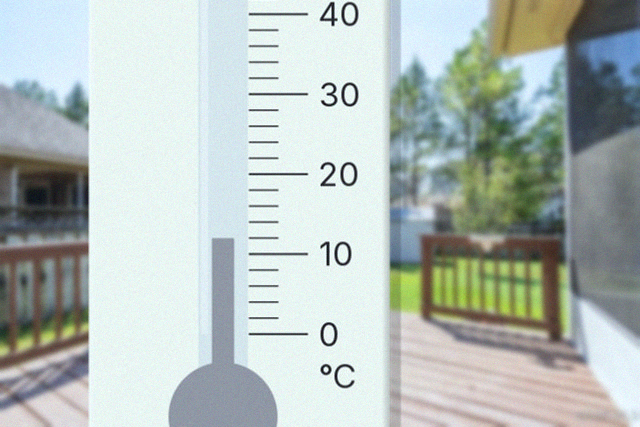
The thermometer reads 12 (°C)
